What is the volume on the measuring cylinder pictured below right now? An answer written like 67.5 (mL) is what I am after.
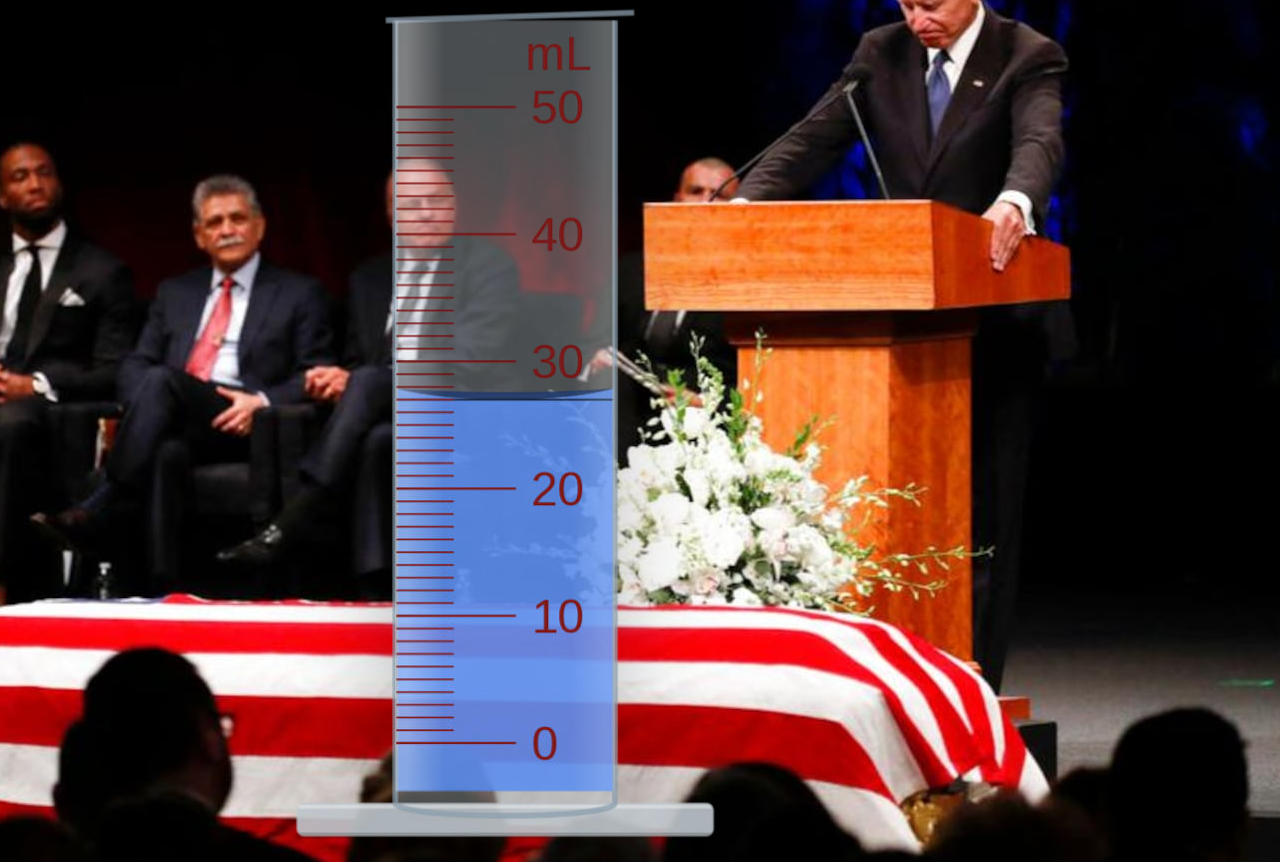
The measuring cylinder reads 27 (mL)
